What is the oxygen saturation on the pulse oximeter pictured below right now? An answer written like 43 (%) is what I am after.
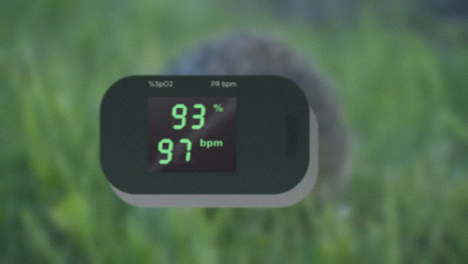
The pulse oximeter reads 93 (%)
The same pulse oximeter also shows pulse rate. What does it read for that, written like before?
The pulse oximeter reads 97 (bpm)
